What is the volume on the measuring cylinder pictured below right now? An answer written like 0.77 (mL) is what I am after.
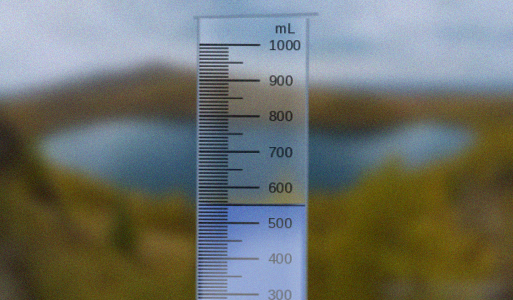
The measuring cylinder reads 550 (mL)
